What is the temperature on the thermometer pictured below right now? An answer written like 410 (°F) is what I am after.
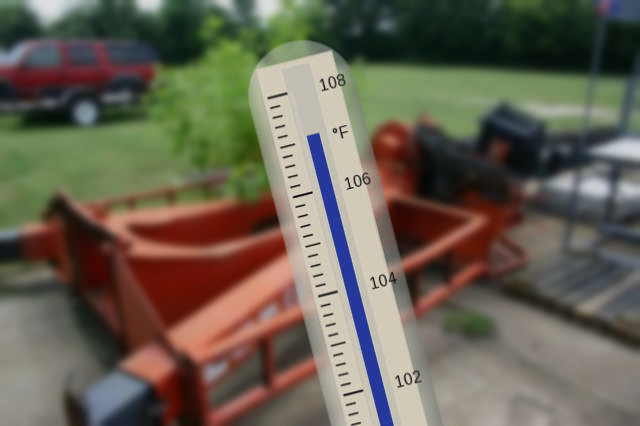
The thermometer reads 107.1 (°F)
